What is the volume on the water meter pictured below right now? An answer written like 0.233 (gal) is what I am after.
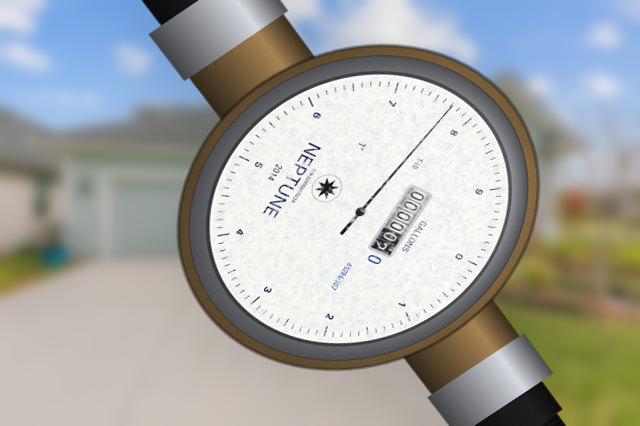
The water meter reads 17.7 (gal)
